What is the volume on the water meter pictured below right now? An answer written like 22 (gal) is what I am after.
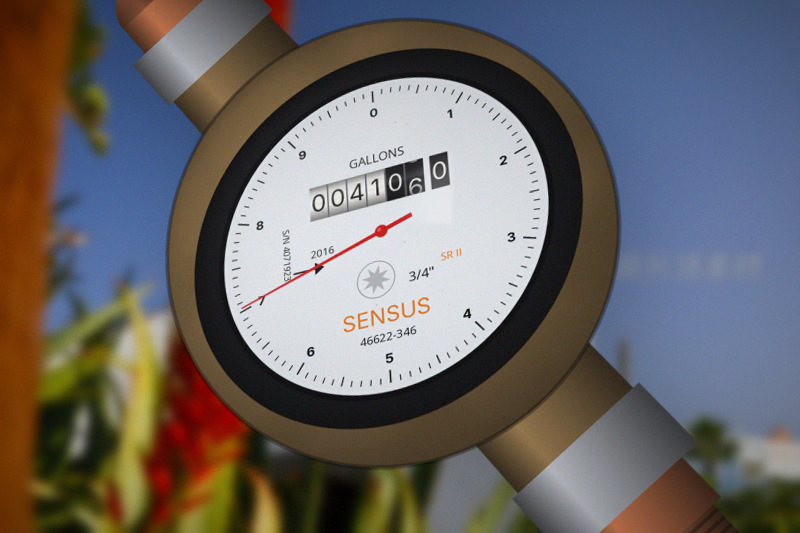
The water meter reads 41057.0 (gal)
